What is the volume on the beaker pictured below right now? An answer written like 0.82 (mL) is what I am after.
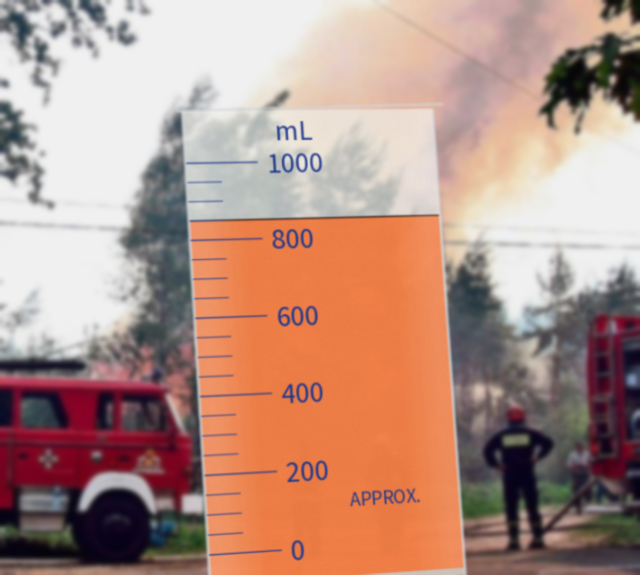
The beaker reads 850 (mL)
